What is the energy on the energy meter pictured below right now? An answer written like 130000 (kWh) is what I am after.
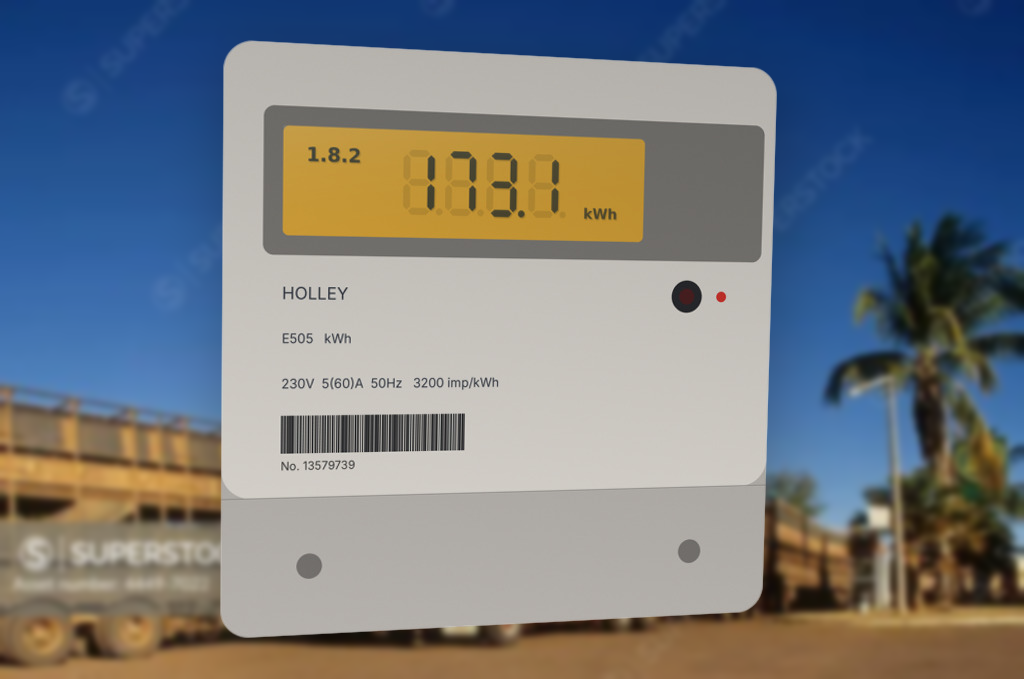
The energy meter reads 173.1 (kWh)
